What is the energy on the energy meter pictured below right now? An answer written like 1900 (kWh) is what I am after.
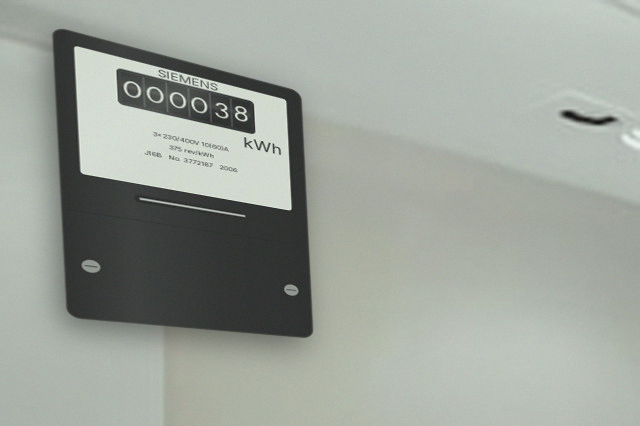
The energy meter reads 38 (kWh)
